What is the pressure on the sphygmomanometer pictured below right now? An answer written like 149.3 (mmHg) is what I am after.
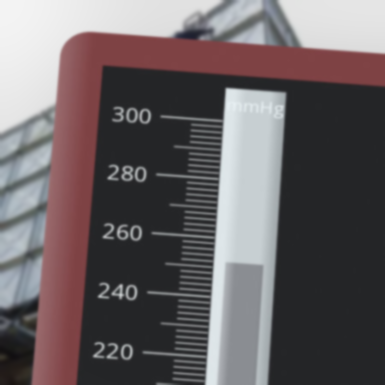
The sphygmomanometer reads 252 (mmHg)
